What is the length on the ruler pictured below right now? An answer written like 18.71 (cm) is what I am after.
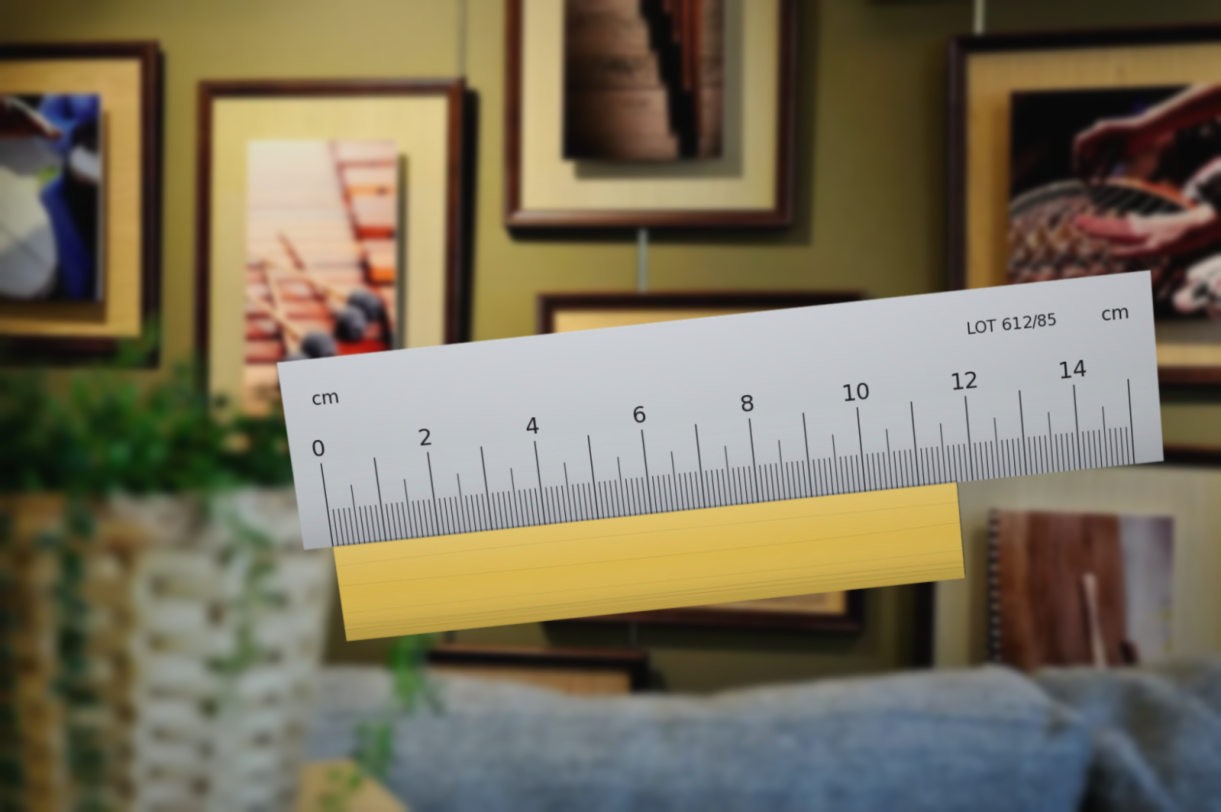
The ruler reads 11.7 (cm)
